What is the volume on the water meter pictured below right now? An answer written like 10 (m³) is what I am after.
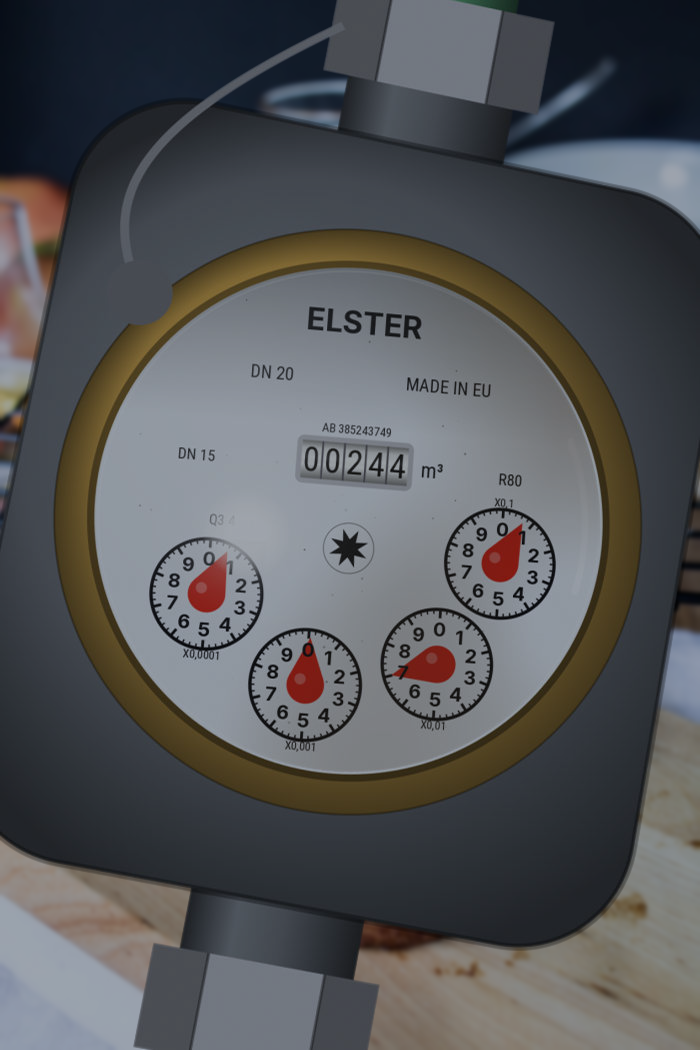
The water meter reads 244.0700 (m³)
